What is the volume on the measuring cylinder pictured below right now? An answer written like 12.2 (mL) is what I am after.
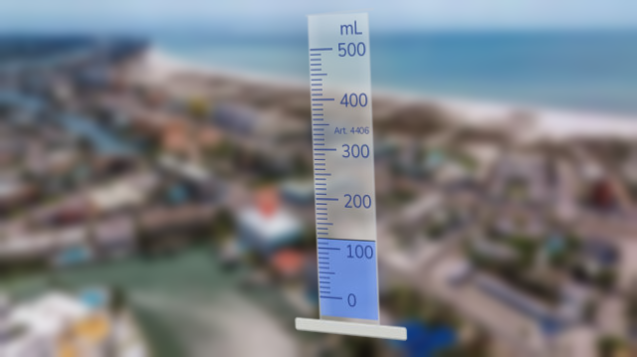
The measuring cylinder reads 120 (mL)
